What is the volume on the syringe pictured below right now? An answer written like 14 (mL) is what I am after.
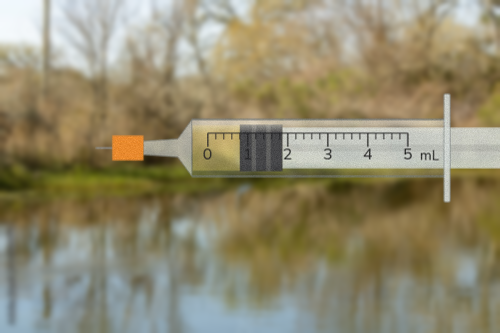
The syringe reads 0.8 (mL)
